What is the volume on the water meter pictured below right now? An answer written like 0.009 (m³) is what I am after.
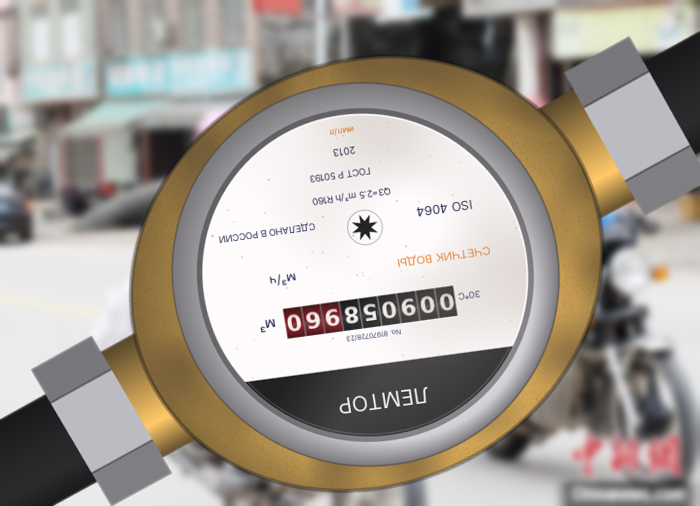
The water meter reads 9058.960 (m³)
